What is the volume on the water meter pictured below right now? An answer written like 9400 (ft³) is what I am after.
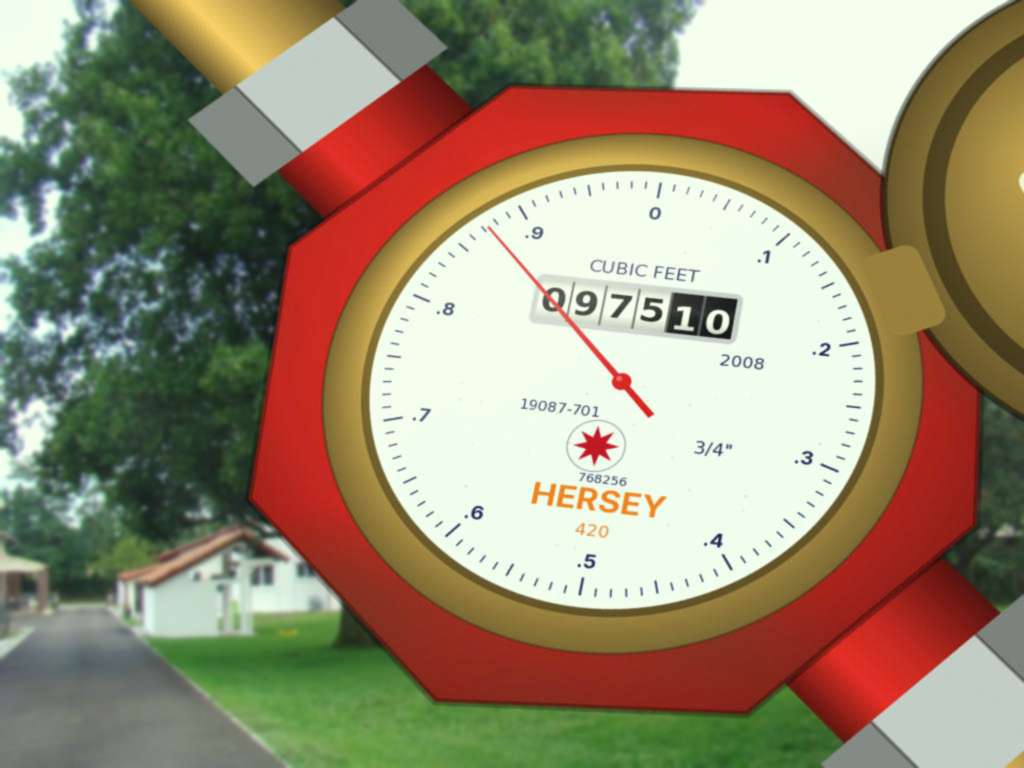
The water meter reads 97509.87 (ft³)
